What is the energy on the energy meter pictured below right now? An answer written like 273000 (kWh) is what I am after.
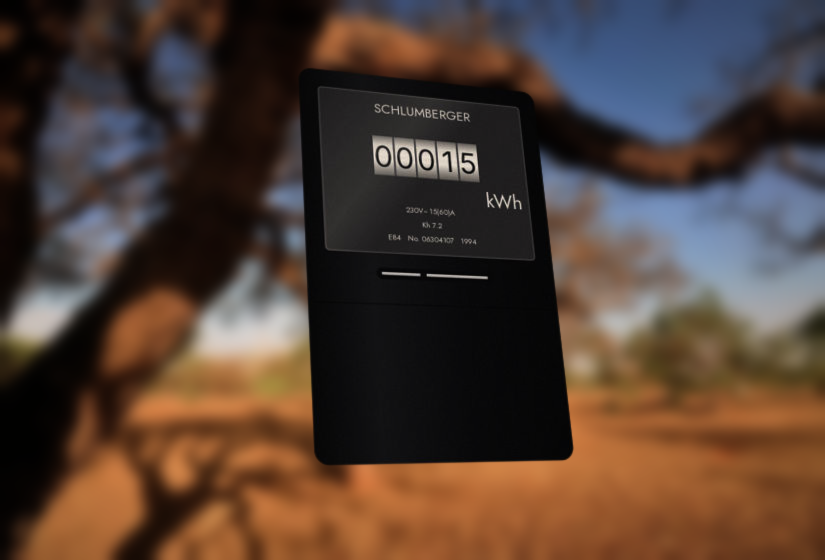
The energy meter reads 15 (kWh)
